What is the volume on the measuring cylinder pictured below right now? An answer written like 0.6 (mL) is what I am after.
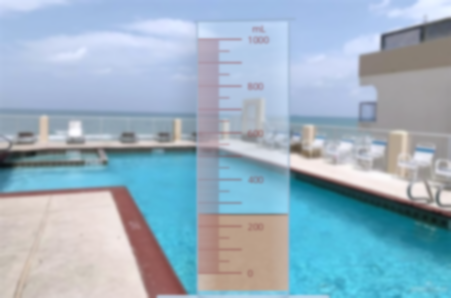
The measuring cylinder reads 250 (mL)
